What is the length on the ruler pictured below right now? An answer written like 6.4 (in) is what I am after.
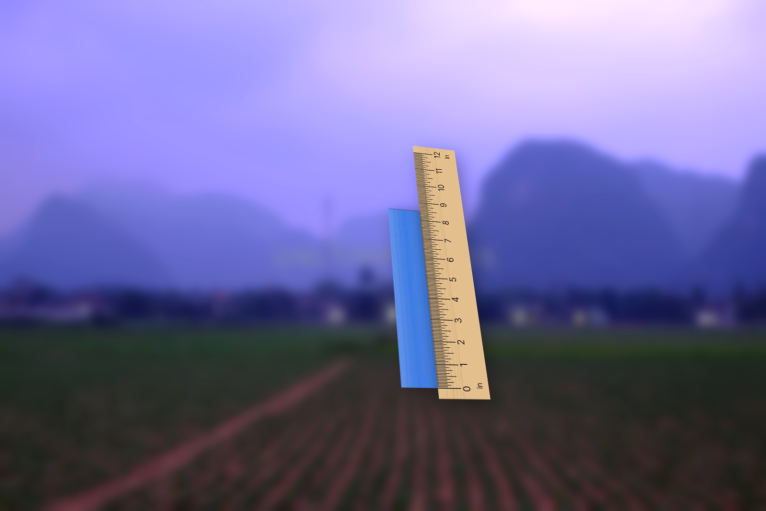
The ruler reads 8.5 (in)
